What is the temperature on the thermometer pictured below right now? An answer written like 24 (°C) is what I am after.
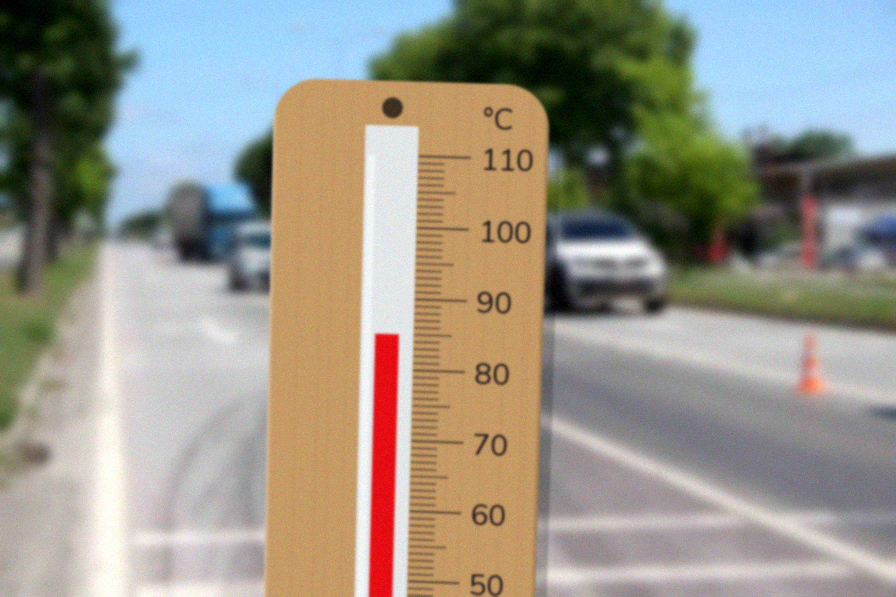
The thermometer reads 85 (°C)
